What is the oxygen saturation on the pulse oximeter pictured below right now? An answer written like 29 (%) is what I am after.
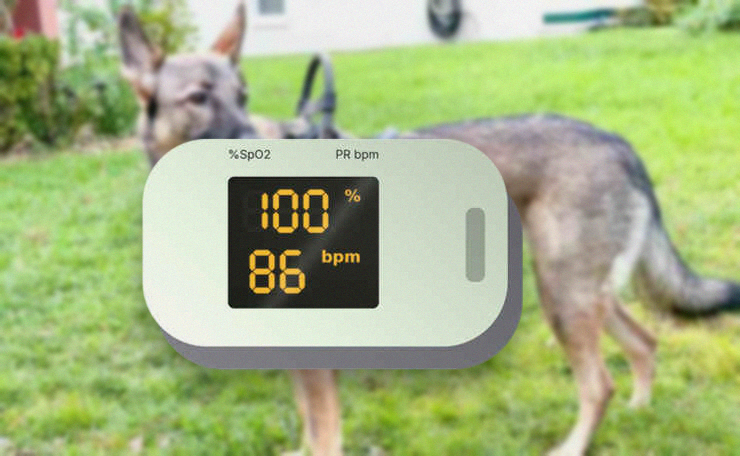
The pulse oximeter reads 100 (%)
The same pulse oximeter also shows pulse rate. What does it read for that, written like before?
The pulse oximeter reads 86 (bpm)
